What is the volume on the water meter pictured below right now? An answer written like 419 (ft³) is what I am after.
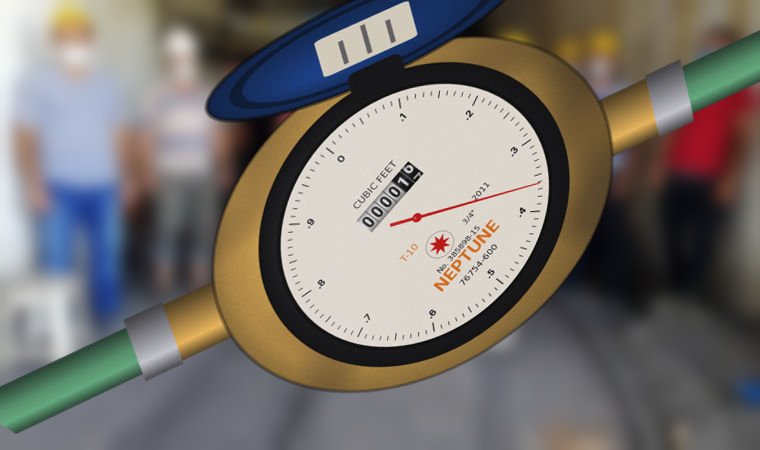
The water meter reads 16.36 (ft³)
